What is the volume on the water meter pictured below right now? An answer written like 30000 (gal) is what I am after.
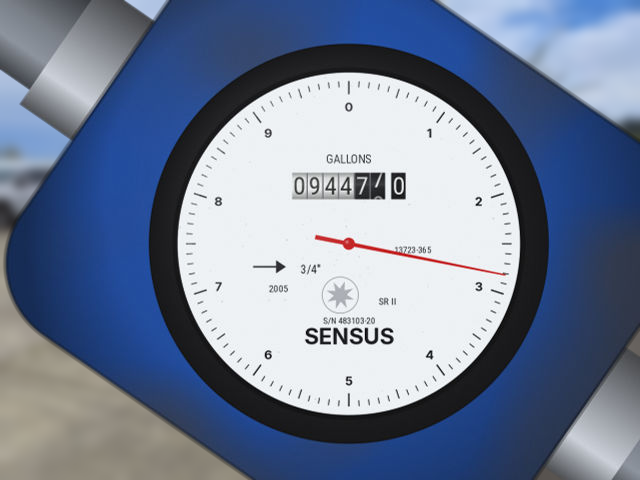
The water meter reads 944772.8 (gal)
